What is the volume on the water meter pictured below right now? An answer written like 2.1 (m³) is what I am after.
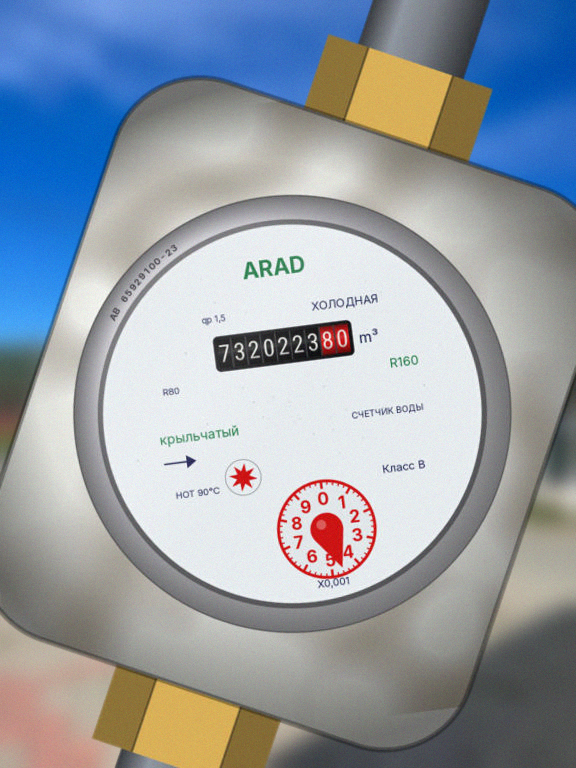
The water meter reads 7320223.804 (m³)
